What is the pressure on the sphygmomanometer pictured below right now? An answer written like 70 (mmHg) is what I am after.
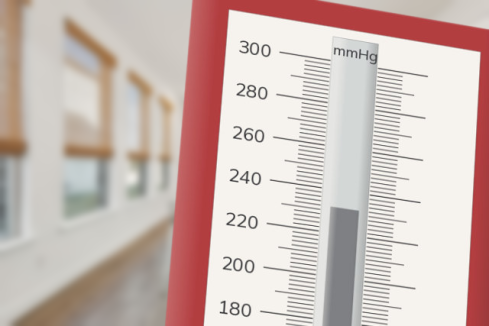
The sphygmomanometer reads 232 (mmHg)
